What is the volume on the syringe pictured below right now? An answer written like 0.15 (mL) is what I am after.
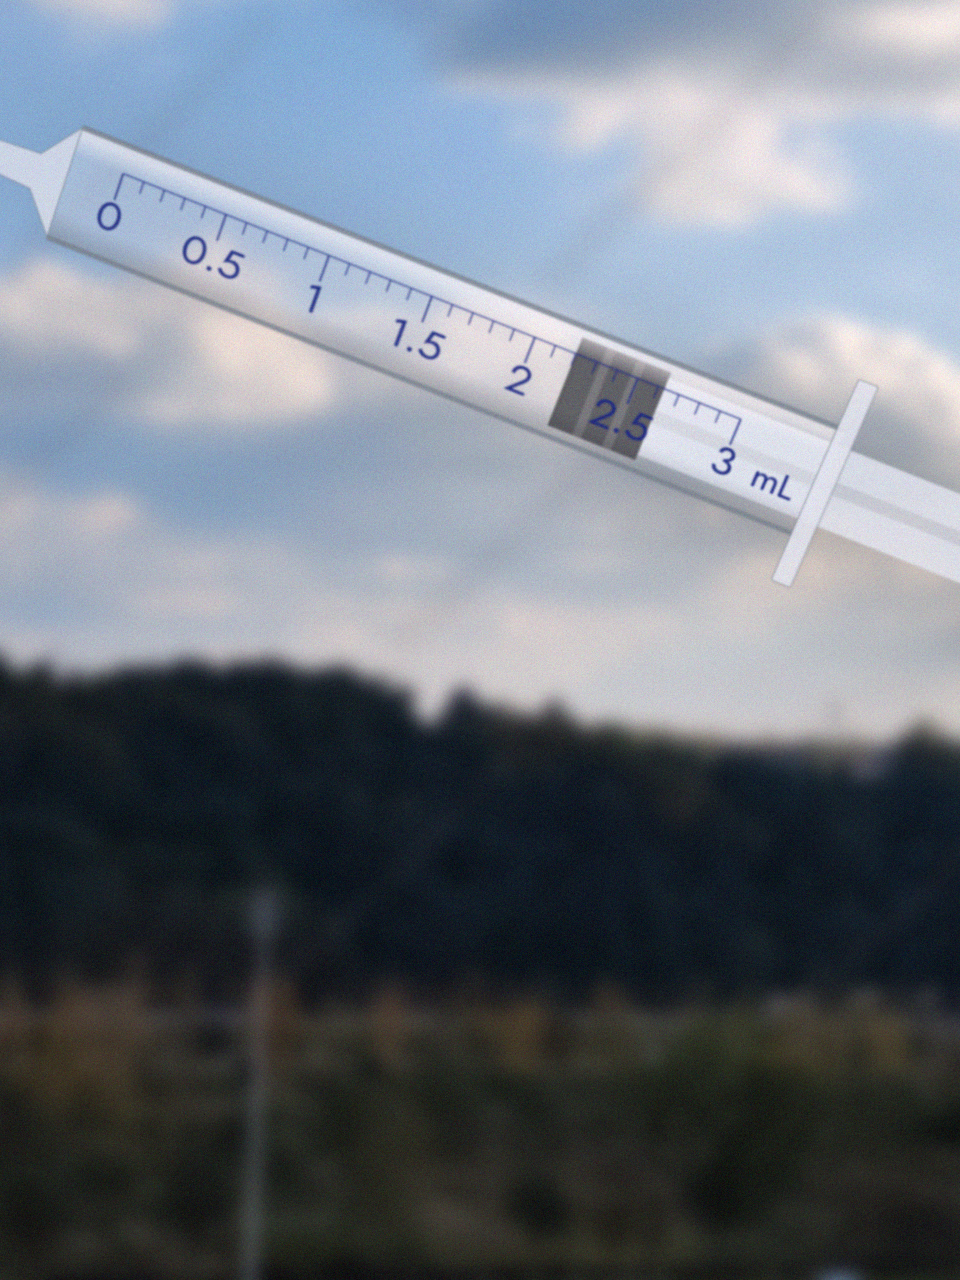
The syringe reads 2.2 (mL)
